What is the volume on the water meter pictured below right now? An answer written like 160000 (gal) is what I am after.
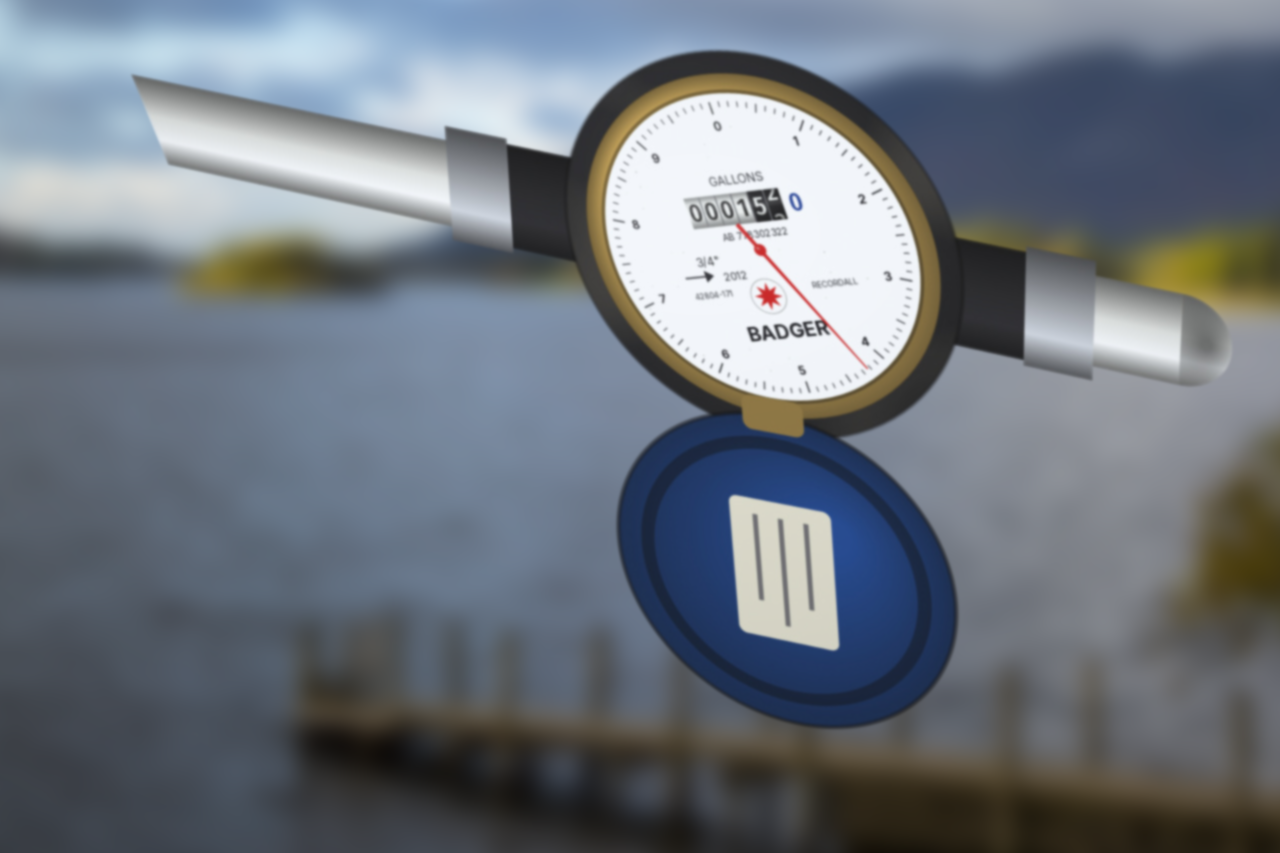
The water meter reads 1524.2 (gal)
